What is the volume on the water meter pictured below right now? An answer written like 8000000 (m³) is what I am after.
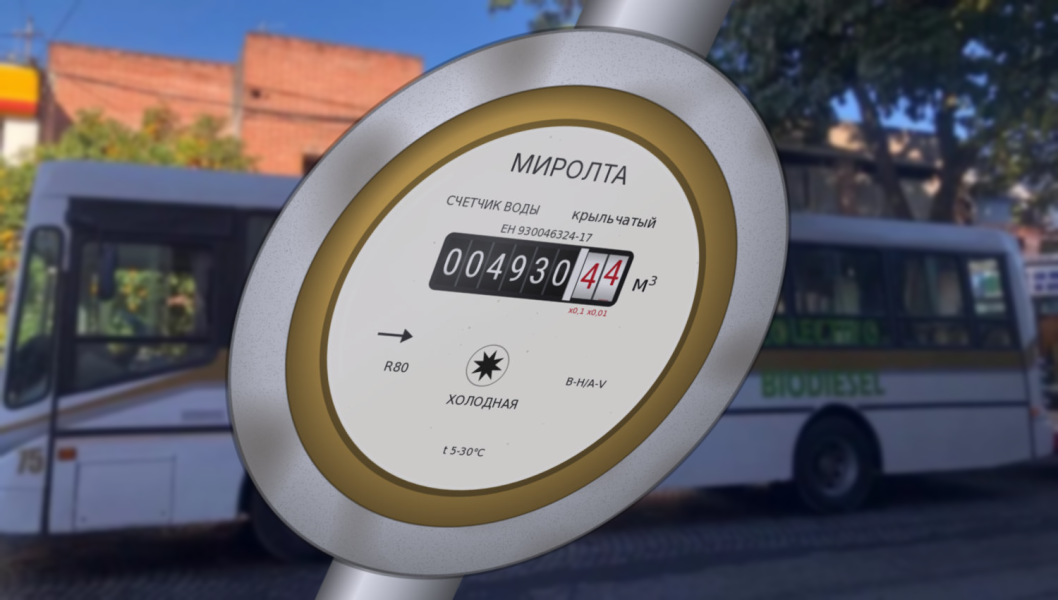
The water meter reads 4930.44 (m³)
